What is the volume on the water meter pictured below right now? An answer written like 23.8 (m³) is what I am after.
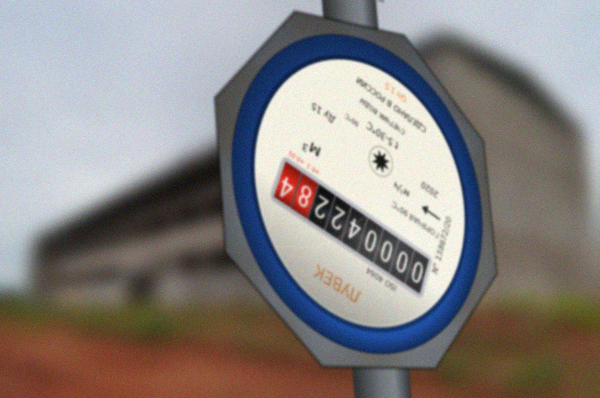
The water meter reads 422.84 (m³)
